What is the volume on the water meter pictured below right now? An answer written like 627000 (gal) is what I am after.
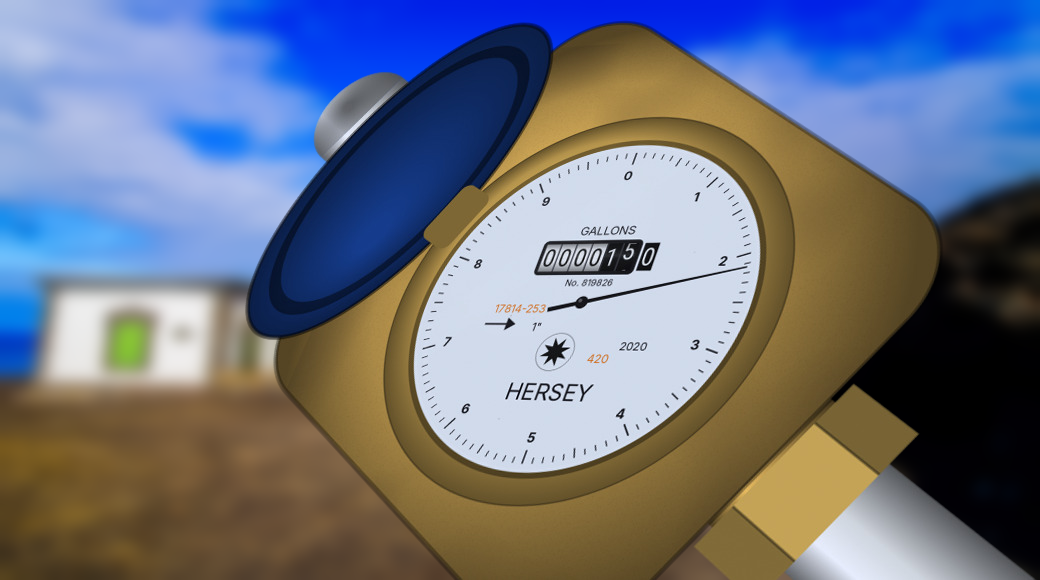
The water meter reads 152.1 (gal)
